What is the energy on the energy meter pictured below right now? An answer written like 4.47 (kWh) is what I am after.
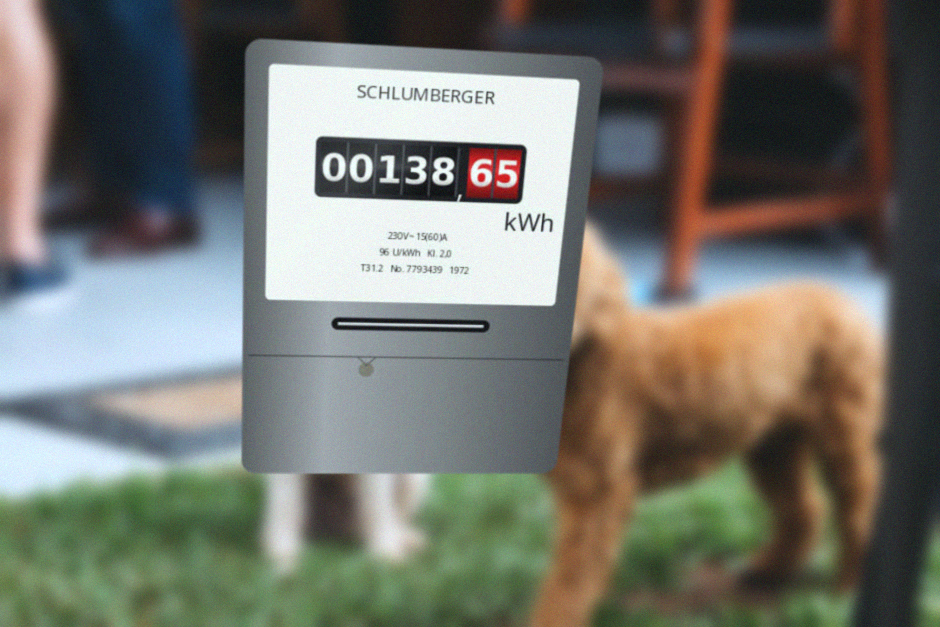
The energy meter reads 138.65 (kWh)
